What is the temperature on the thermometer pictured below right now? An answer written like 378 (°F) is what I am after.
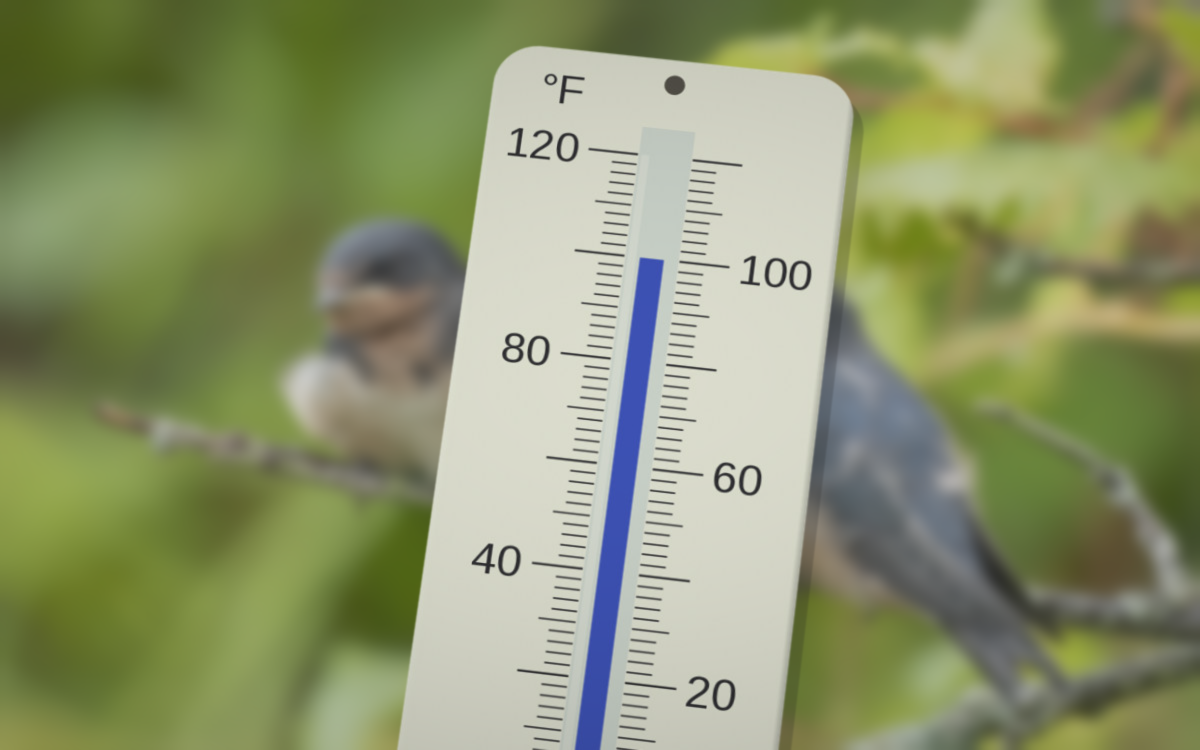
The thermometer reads 100 (°F)
